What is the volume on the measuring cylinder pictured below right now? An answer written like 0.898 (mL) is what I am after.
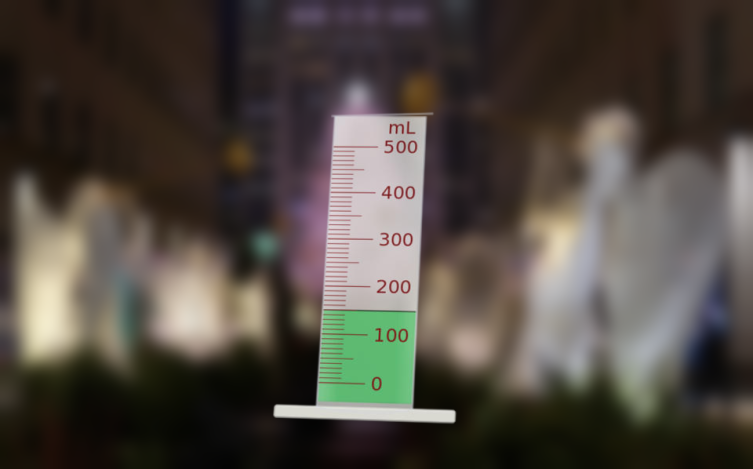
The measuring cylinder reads 150 (mL)
